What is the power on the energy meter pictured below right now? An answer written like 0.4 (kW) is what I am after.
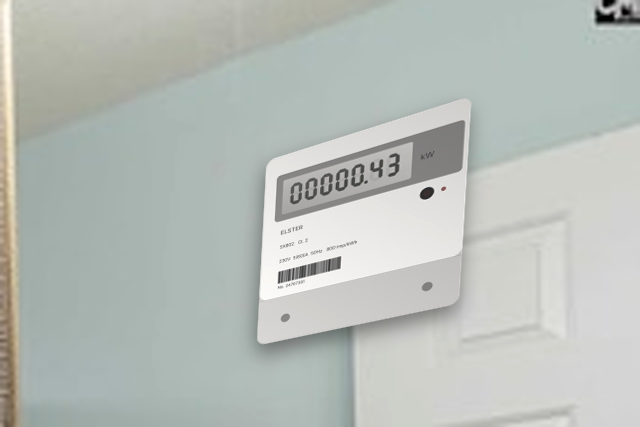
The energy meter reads 0.43 (kW)
